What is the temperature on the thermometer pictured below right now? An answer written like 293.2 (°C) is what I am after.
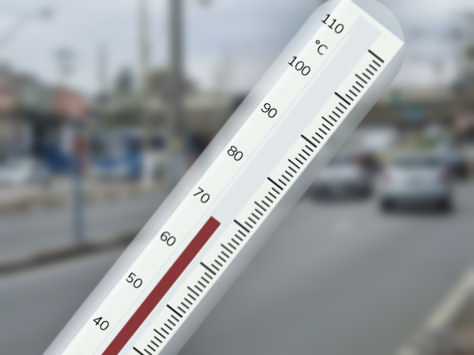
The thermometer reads 68 (°C)
